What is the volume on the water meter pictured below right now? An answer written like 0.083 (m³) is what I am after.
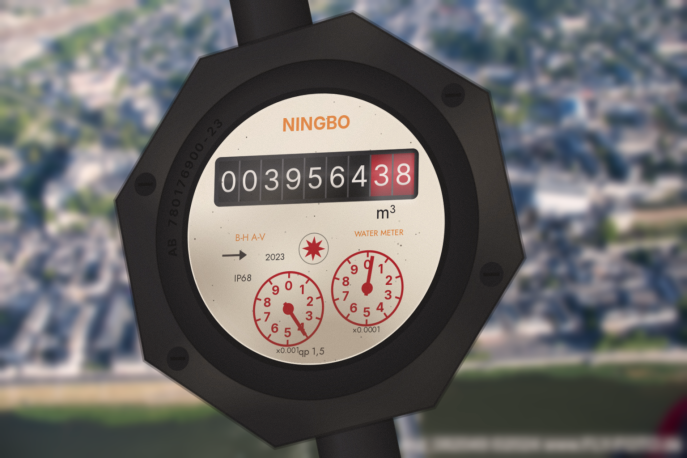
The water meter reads 39564.3840 (m³)
